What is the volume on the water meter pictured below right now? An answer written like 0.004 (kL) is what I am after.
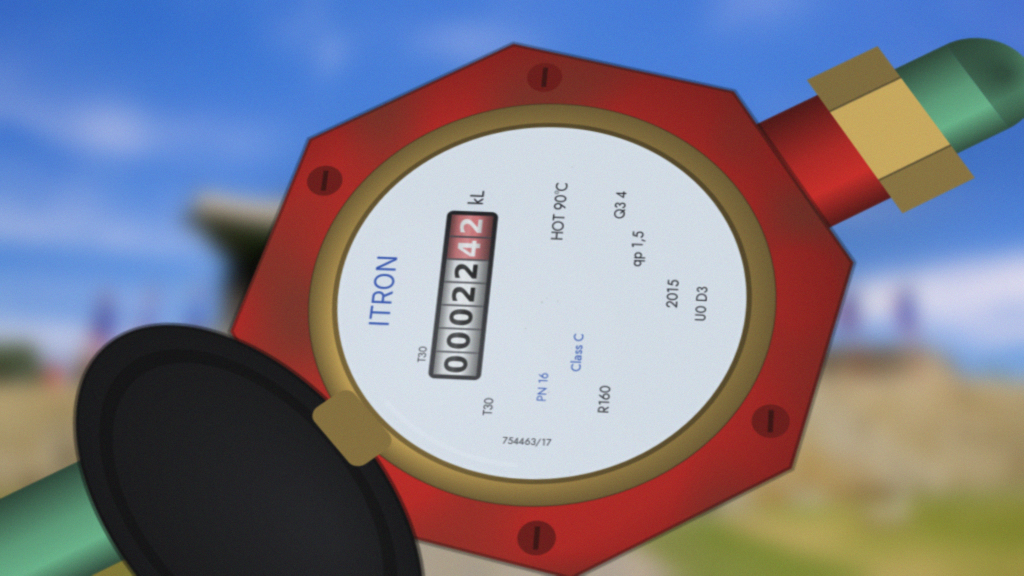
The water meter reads 22.42 (kL)
